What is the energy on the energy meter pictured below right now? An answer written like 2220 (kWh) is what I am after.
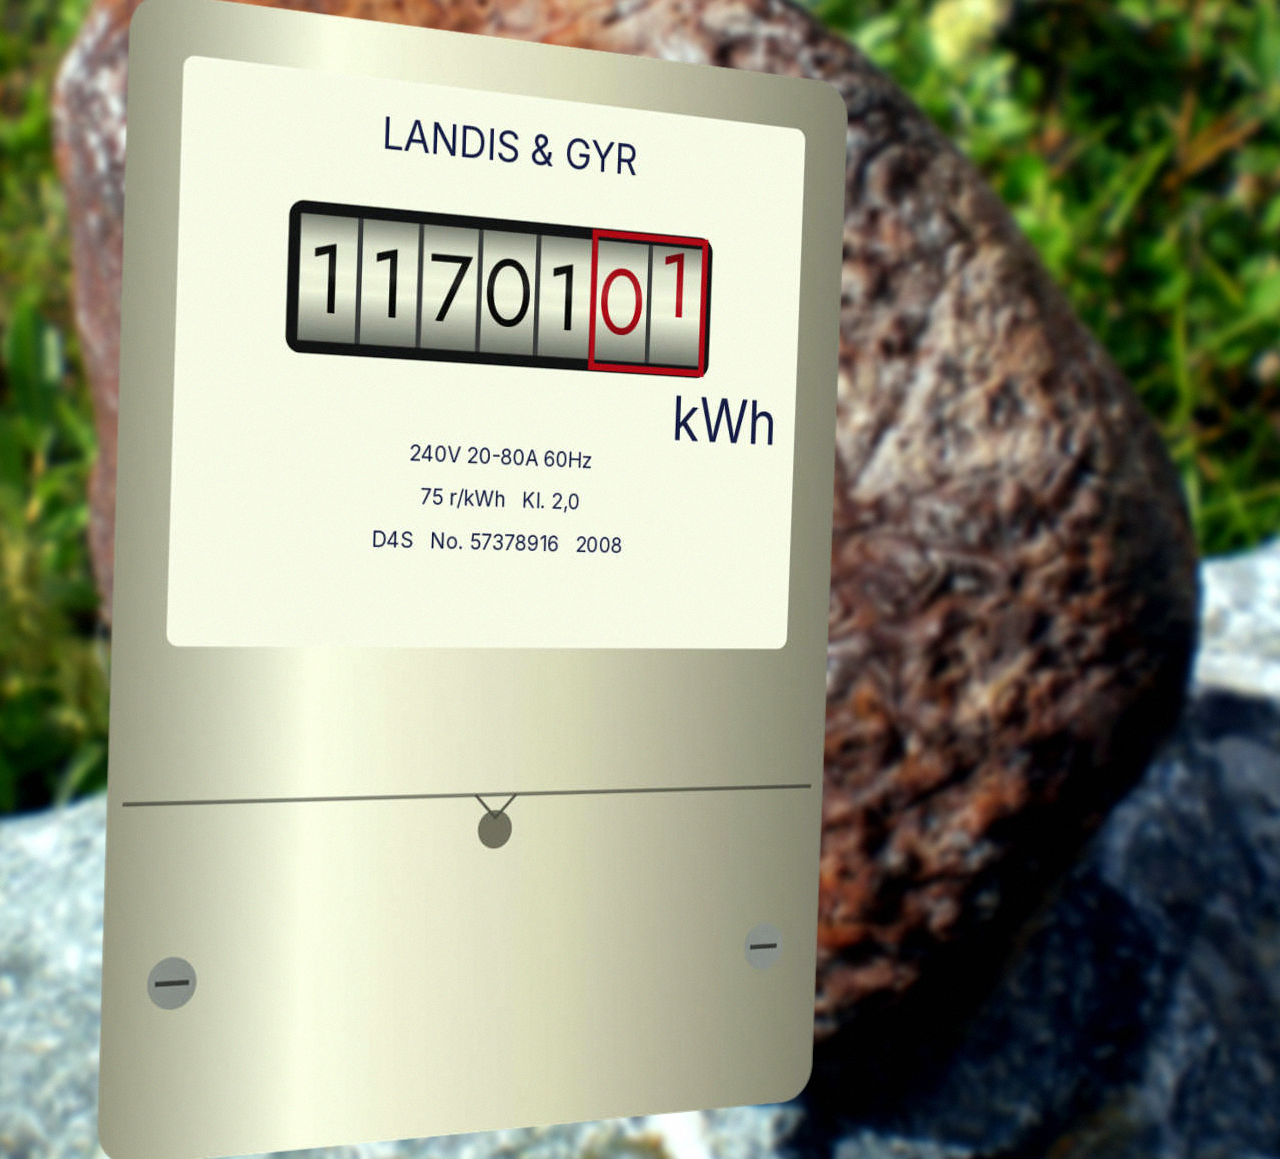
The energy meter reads 11701.01 (kWh)
